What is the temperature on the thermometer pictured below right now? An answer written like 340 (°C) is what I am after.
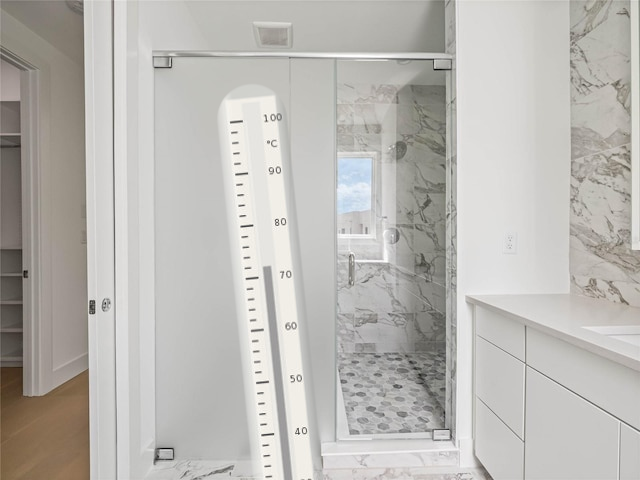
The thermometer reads 72 (°C)
